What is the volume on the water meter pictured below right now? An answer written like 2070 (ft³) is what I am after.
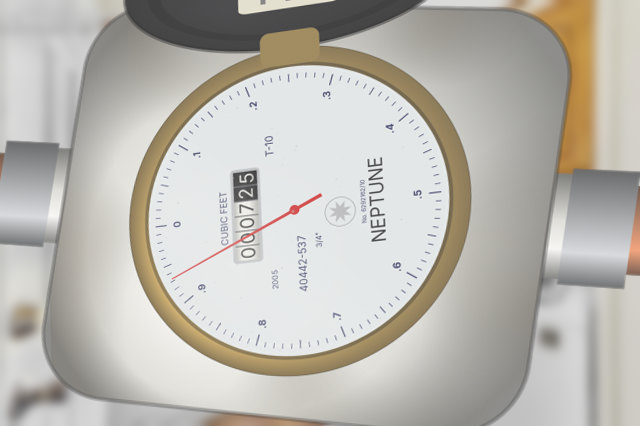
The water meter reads 724.93 (ft³)
